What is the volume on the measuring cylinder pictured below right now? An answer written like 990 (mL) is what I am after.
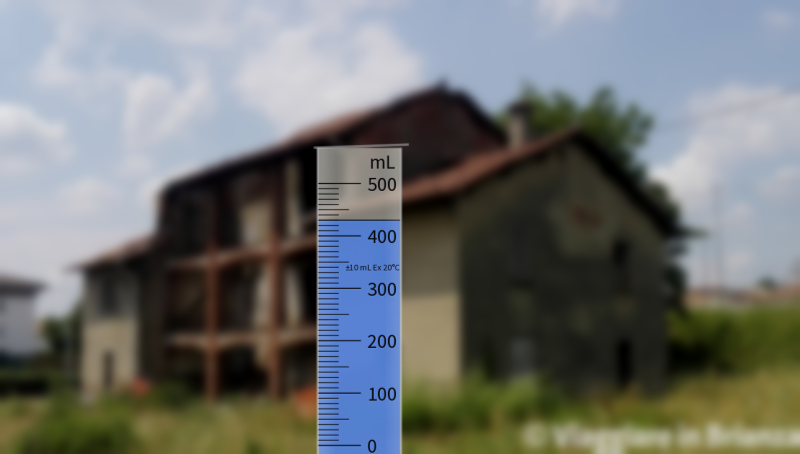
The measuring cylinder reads 430 (mL)
